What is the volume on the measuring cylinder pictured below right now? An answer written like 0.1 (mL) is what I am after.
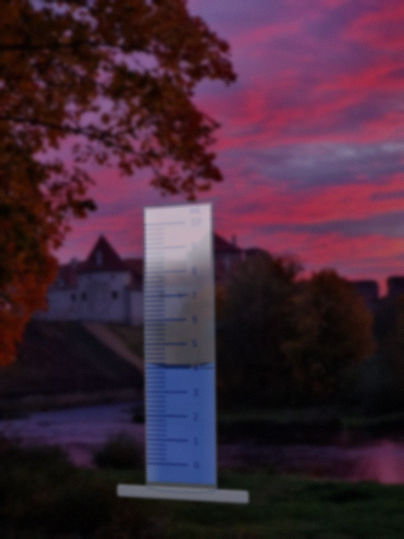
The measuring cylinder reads 4 (mL)
